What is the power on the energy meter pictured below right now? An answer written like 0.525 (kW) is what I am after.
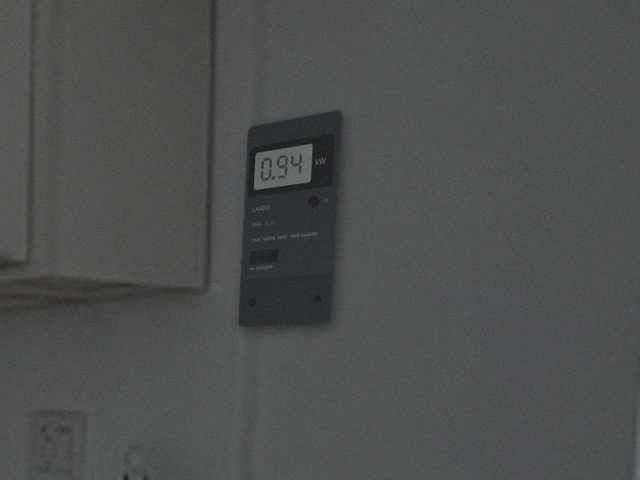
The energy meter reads 0.94 (kW)
